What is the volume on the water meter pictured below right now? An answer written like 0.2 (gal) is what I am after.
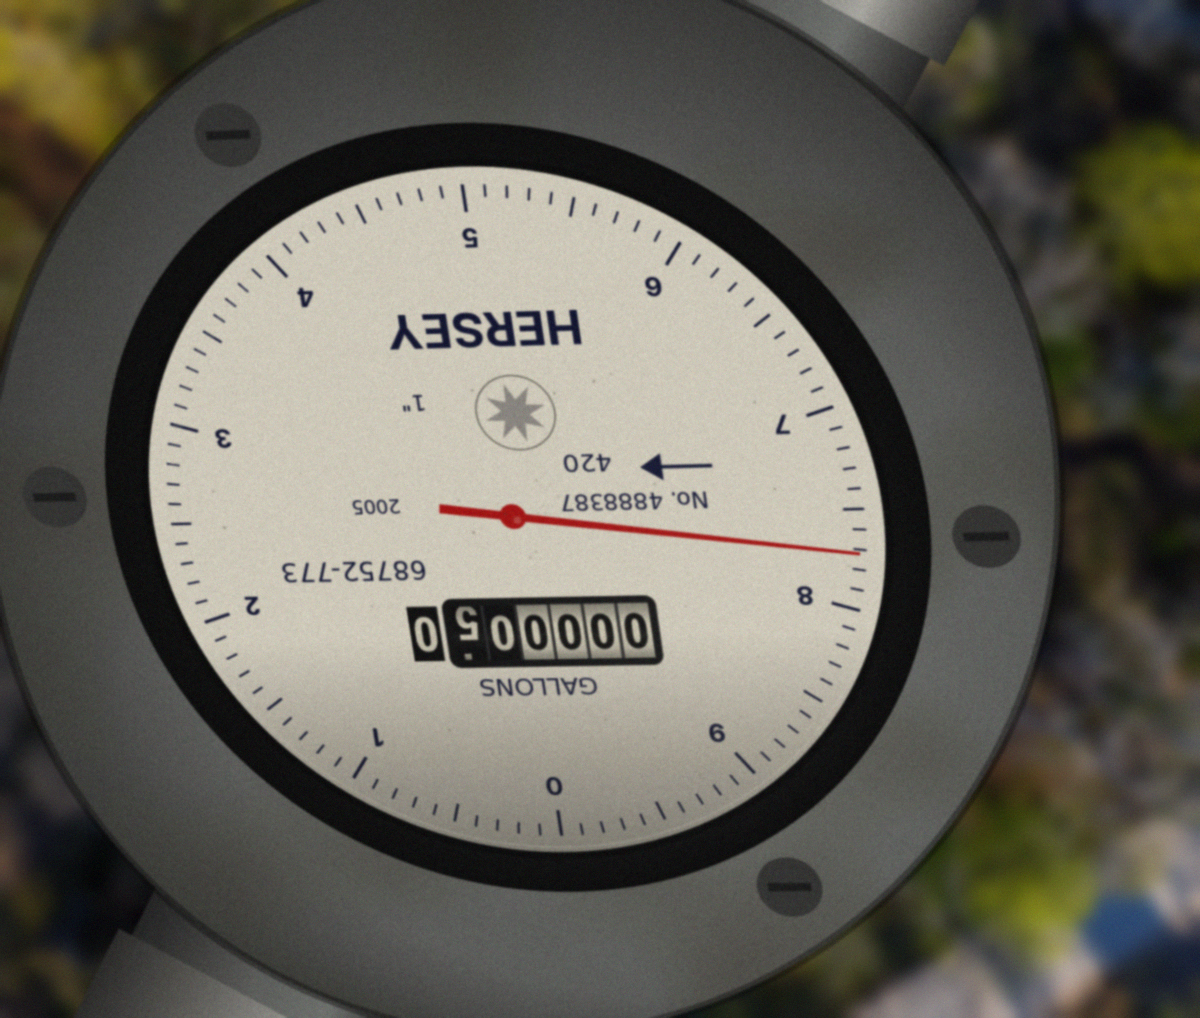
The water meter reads 47.7 (gal)
